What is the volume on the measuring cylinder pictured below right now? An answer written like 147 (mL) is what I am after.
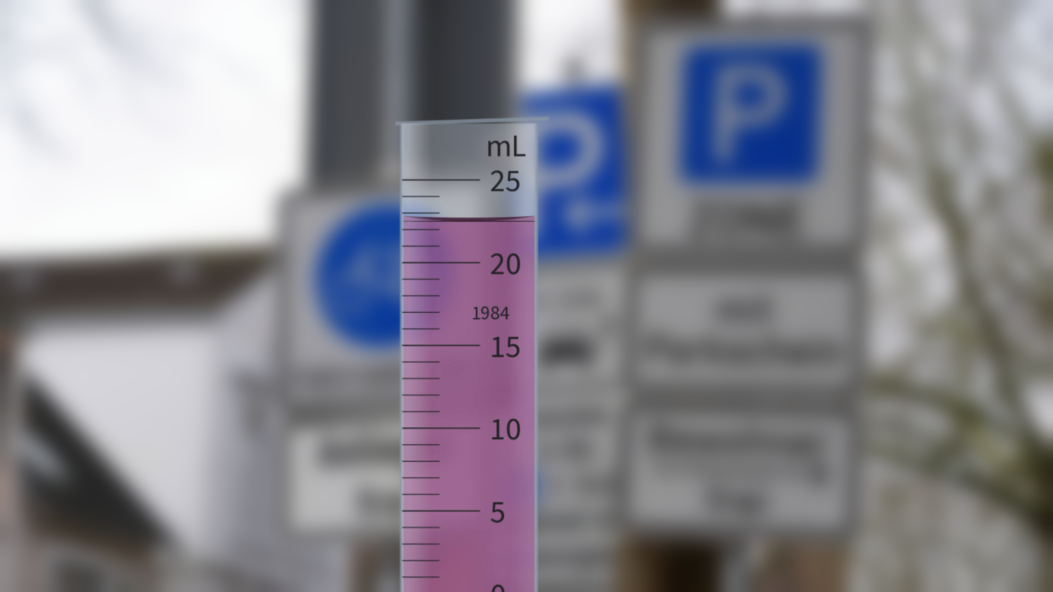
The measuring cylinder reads 22.5 (mL)
